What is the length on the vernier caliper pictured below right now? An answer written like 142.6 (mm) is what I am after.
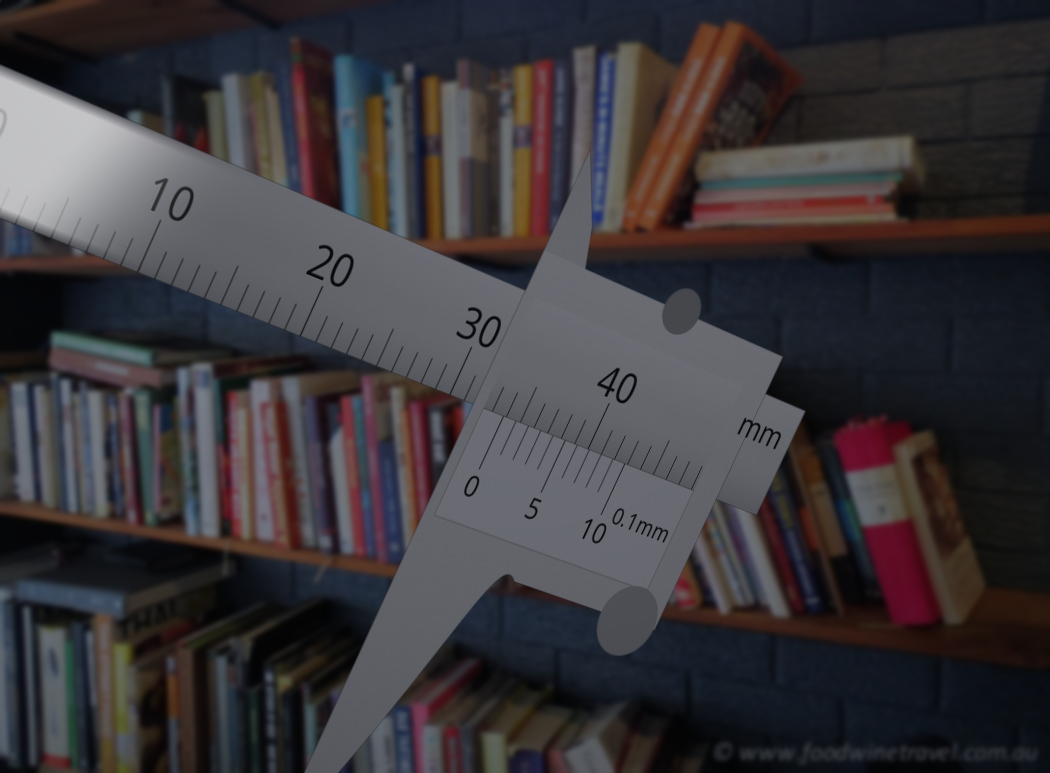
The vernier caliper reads 33.8 (mm)
